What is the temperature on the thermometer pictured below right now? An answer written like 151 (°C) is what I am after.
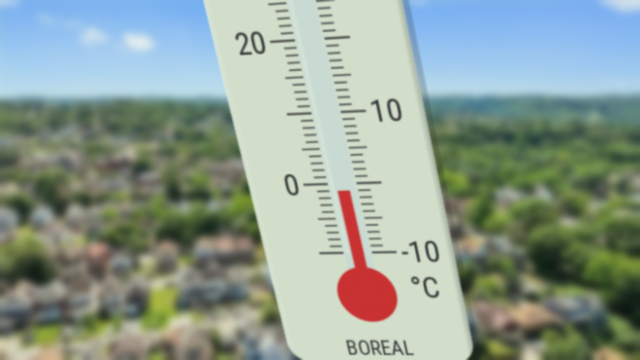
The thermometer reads -1 (°C)
